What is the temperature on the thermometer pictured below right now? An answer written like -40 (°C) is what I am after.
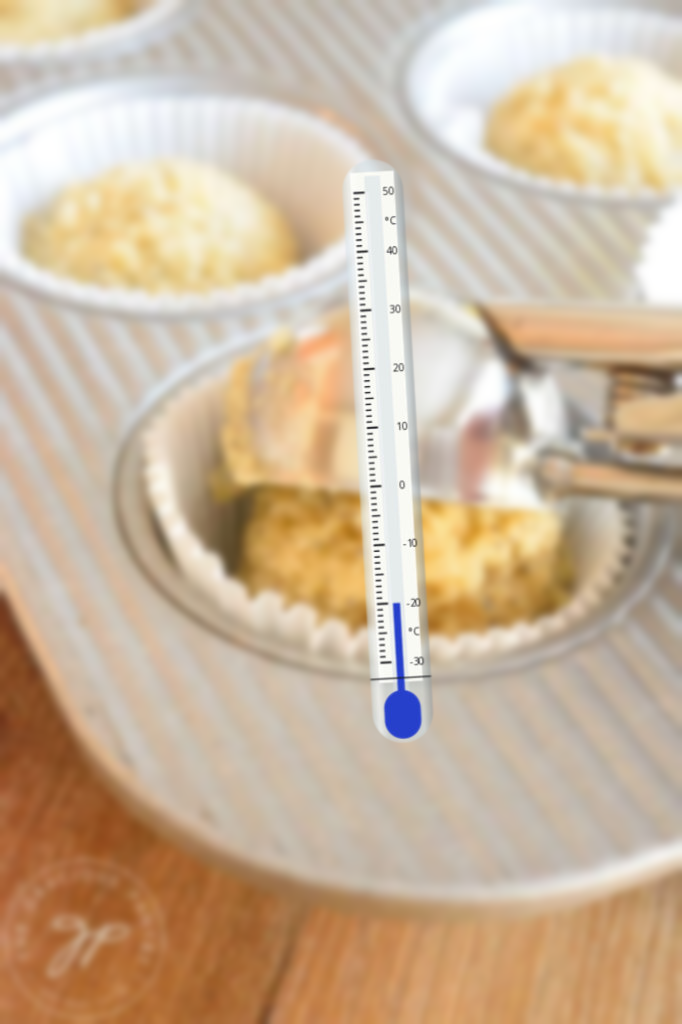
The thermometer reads -20 (°C)
